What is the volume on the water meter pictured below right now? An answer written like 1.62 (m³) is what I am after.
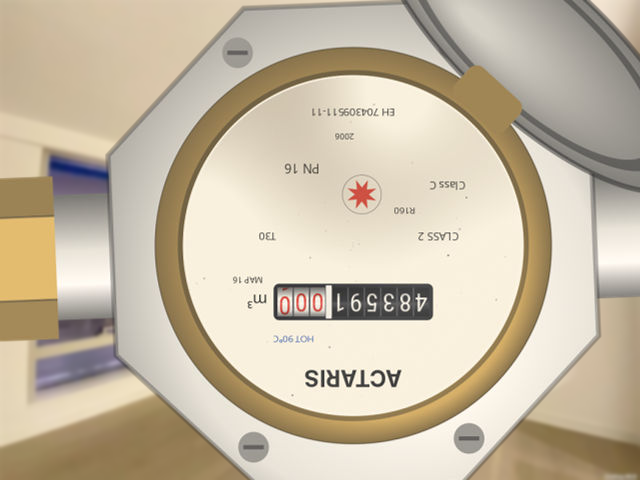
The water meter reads 483591.000 (m³)
